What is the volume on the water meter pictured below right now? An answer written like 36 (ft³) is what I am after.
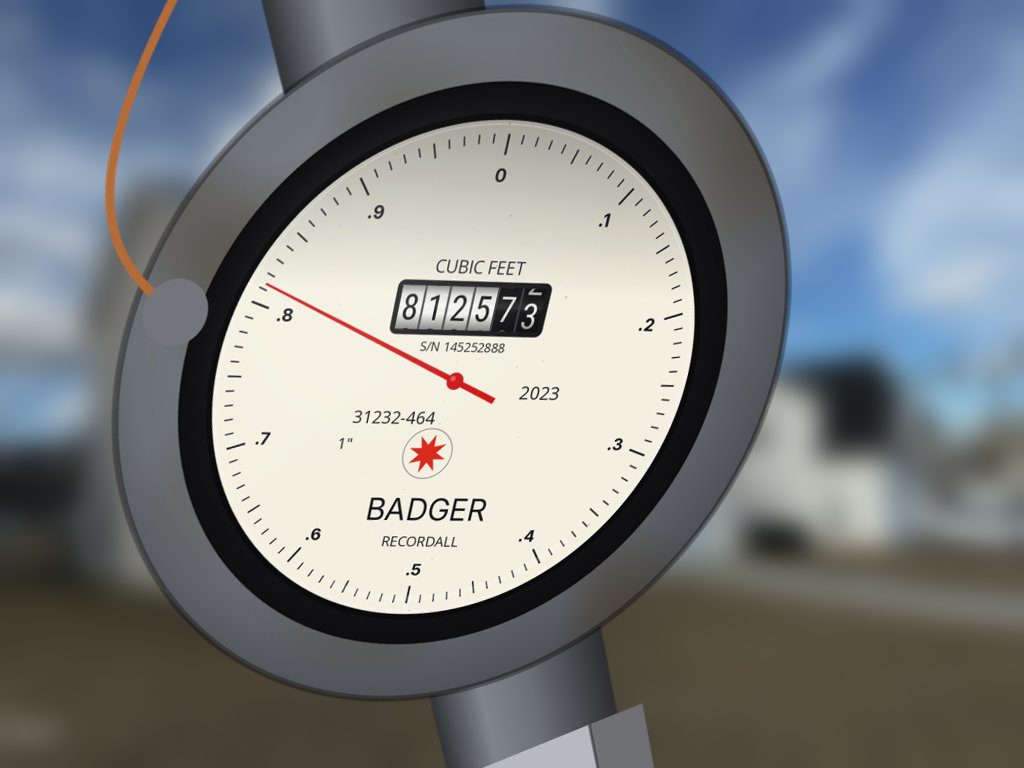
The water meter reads 812572.81 (ft³)
